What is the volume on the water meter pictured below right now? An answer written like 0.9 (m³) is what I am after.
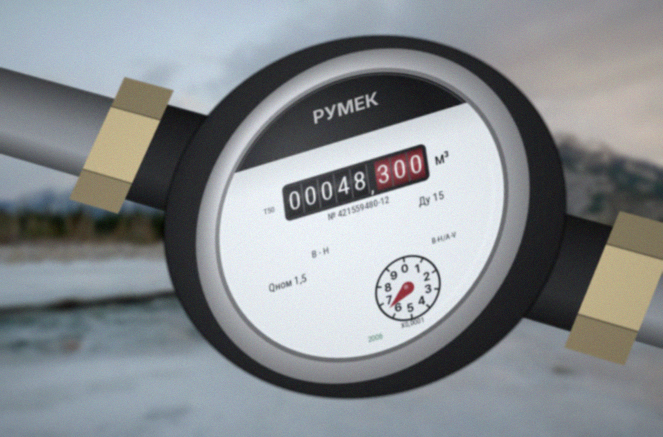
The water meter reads 48.3006 (m³)
